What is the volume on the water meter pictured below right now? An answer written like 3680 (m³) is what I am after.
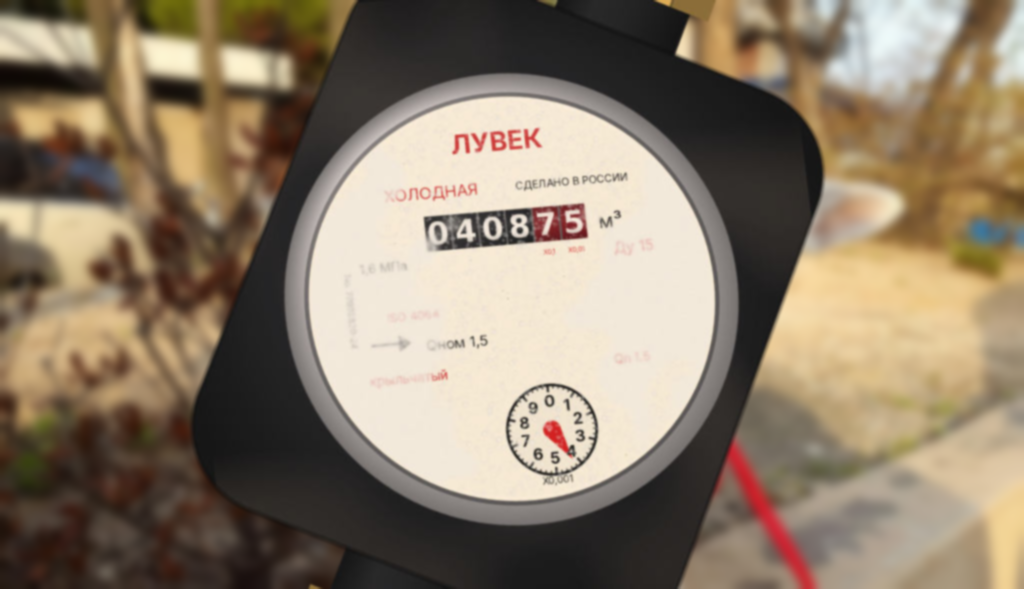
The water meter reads 408.754 (m³)
